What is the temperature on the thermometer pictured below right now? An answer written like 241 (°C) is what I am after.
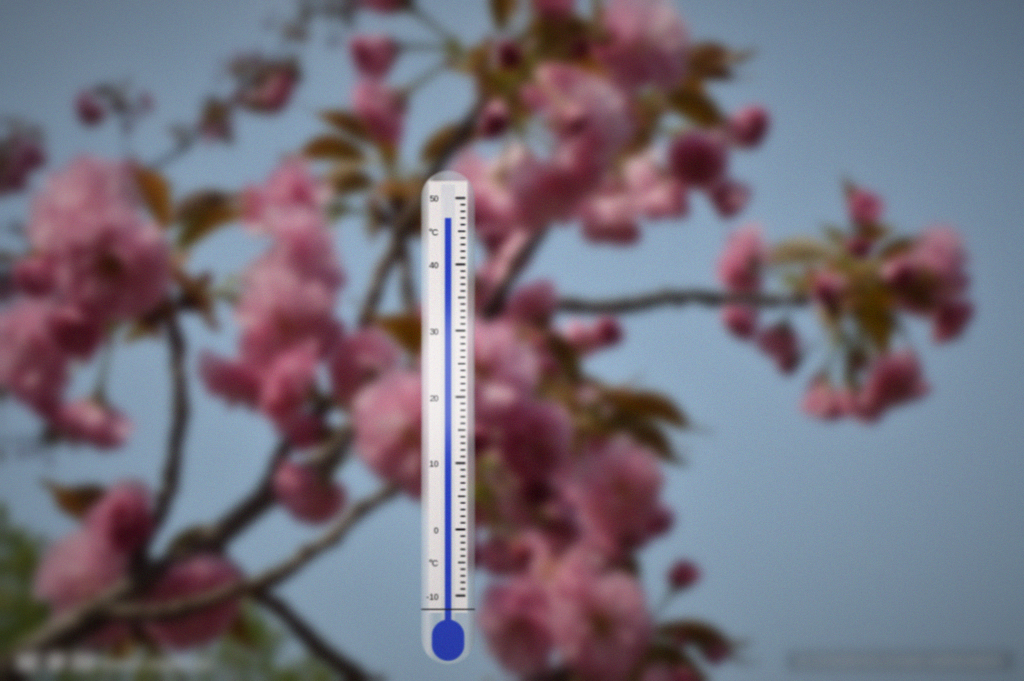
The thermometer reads 47 (°C)
